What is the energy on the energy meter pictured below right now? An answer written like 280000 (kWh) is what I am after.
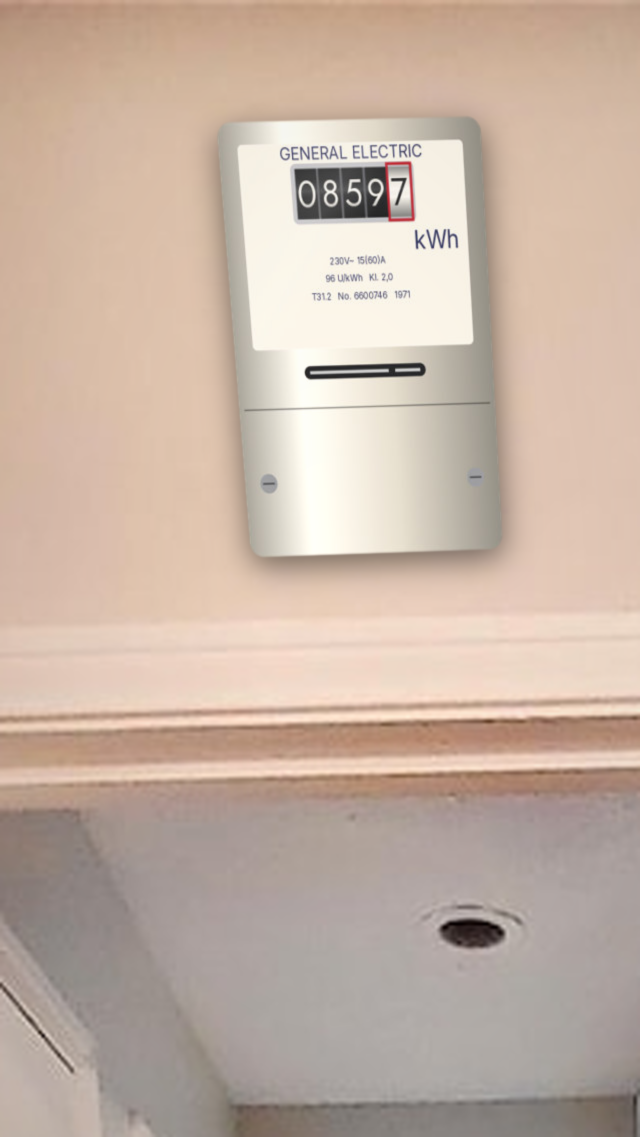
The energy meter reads 859.7 (kWh)
